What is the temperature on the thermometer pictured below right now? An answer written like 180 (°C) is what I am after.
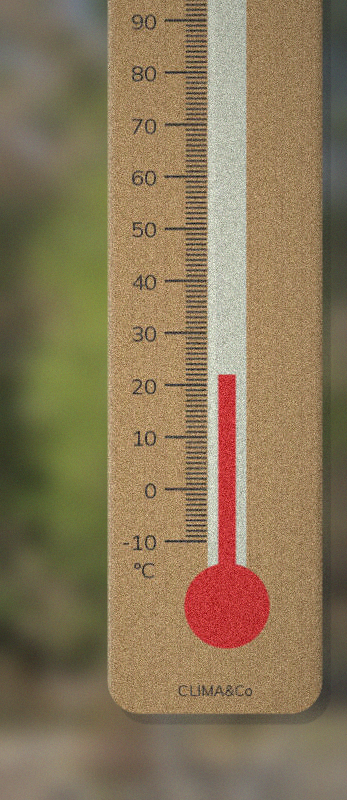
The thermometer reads 22 (°C)
